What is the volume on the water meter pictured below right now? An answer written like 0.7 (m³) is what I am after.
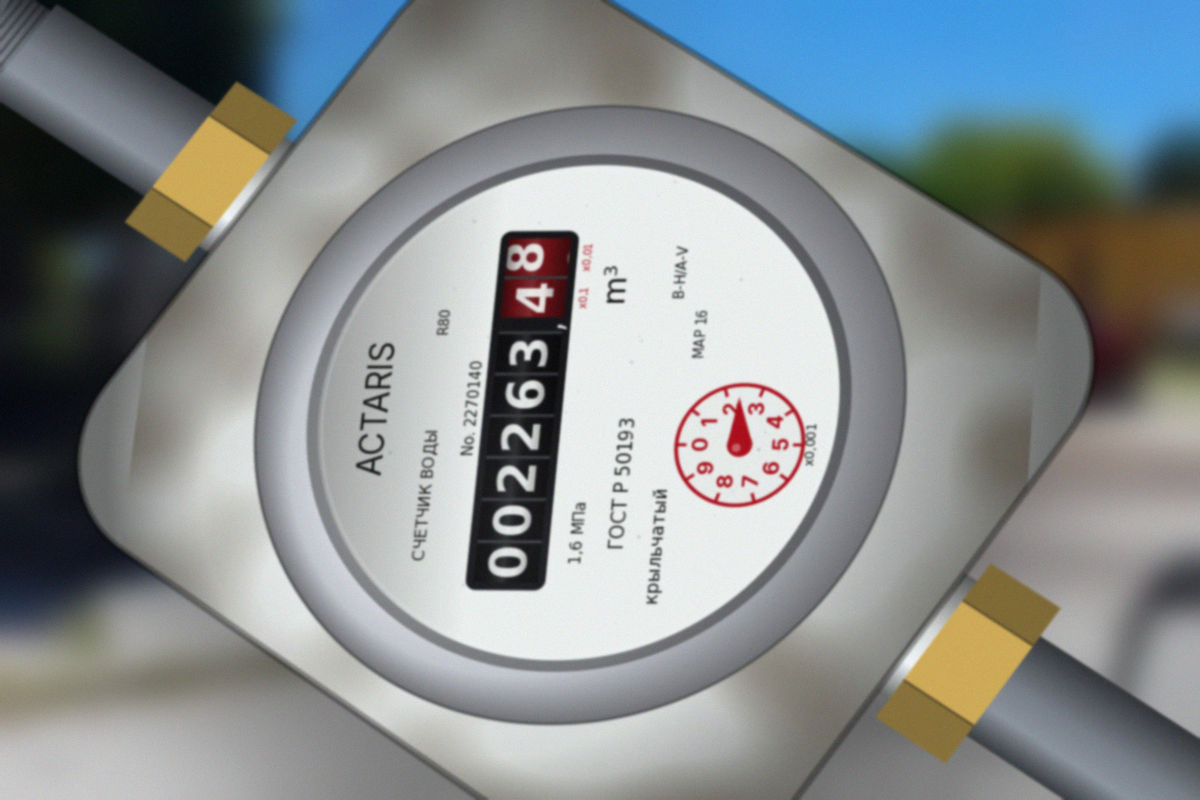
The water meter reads 2263.482 (m³)
